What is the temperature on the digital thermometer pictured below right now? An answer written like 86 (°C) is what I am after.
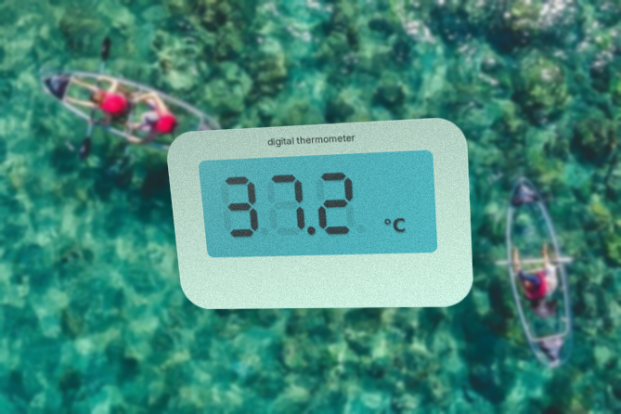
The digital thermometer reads 37.2 (°C)
